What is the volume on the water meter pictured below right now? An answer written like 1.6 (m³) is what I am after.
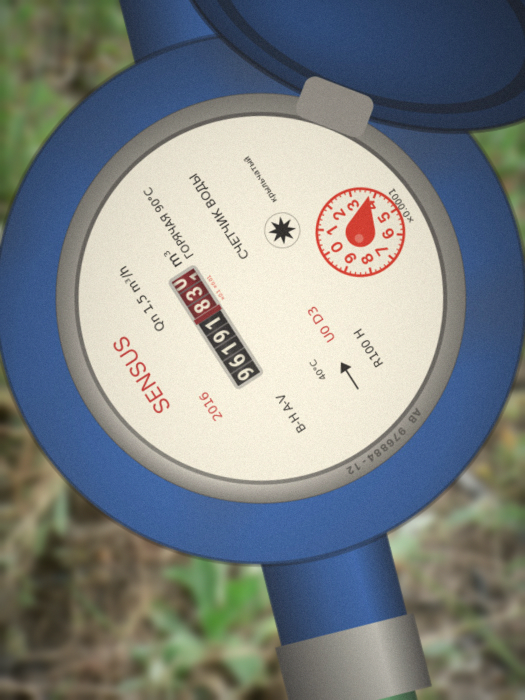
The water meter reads 96191.8303 (m³)
